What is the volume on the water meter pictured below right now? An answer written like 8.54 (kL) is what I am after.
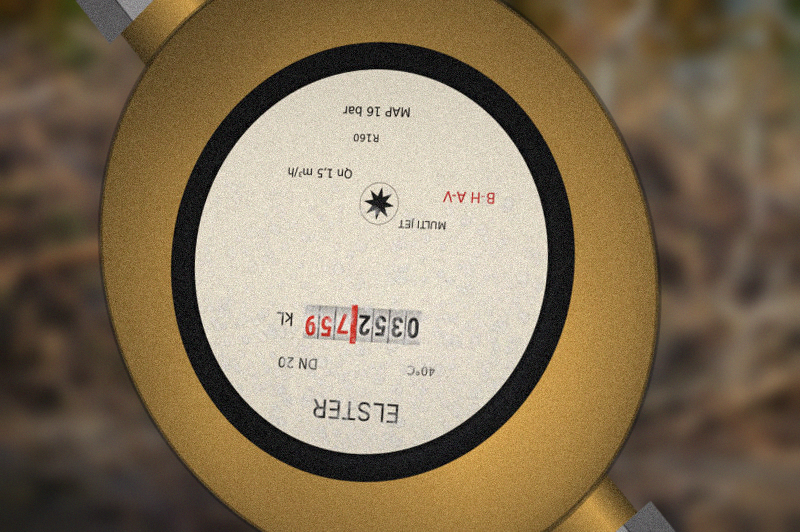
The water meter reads 352.759 (kL)
